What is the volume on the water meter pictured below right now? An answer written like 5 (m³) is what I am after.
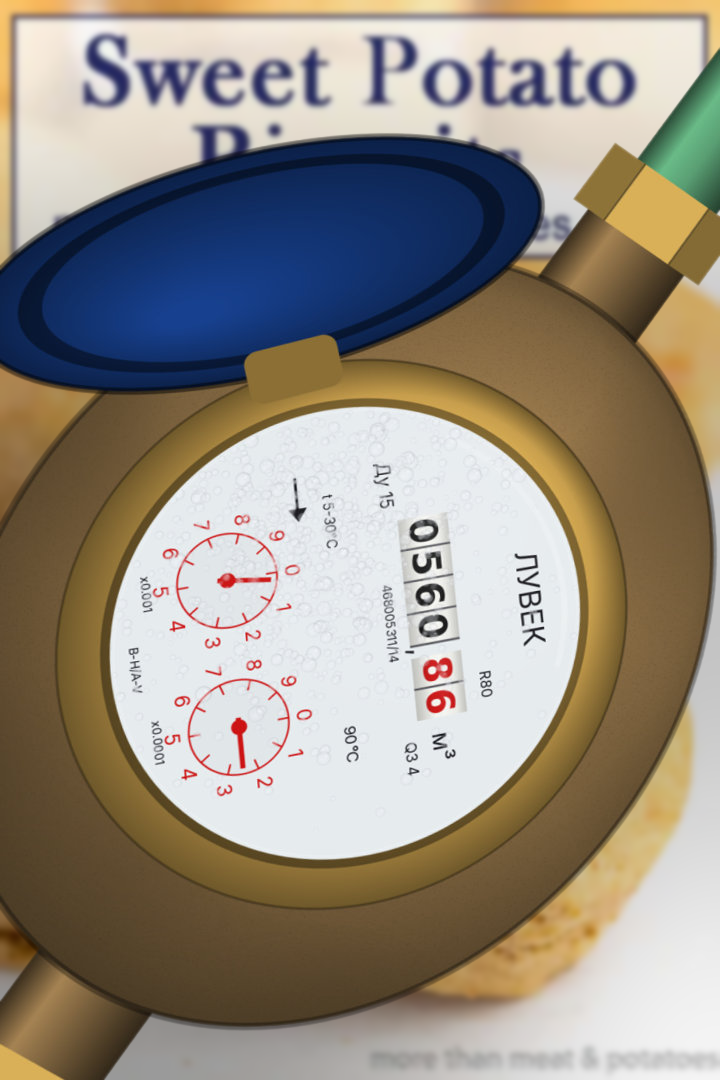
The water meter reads 560.8602 (m³)
